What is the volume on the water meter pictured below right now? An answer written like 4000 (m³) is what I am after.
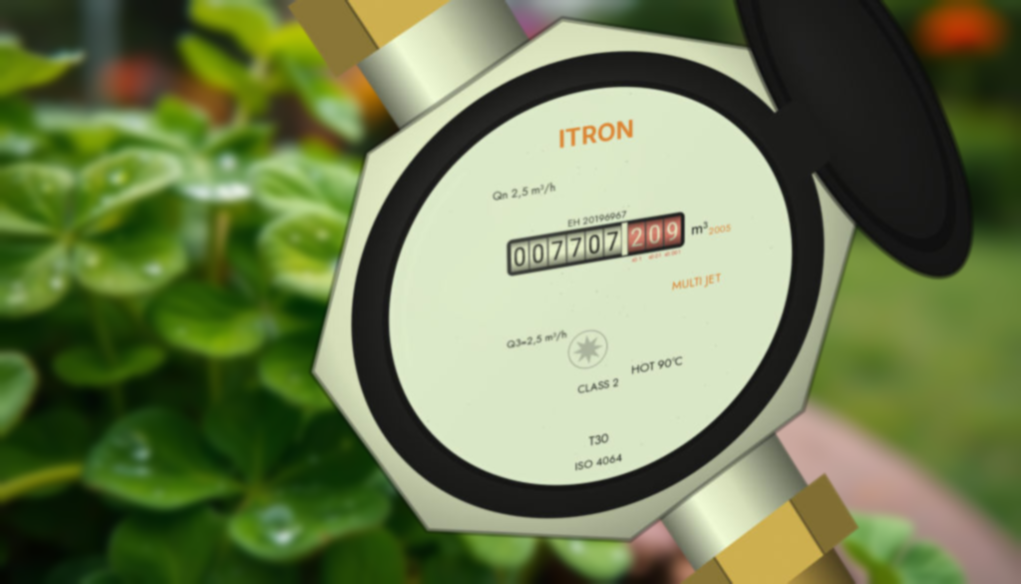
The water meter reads 7707.209 (m³)
